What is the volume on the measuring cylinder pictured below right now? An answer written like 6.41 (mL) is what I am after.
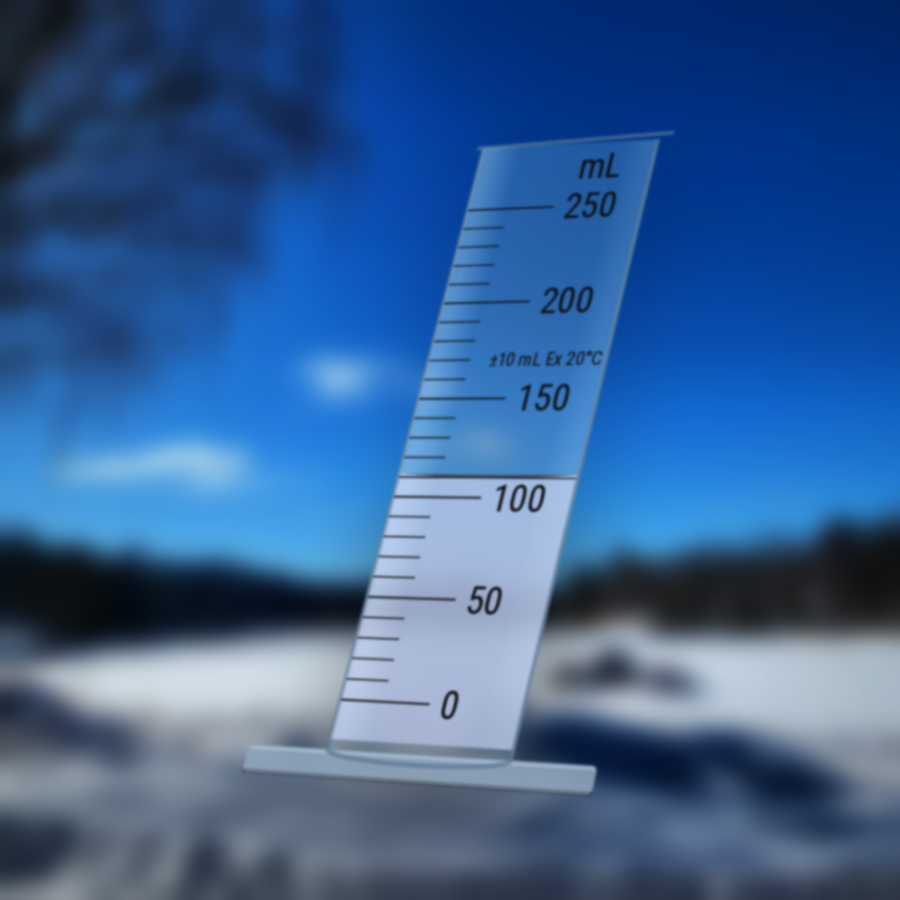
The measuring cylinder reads 110 (mL)
